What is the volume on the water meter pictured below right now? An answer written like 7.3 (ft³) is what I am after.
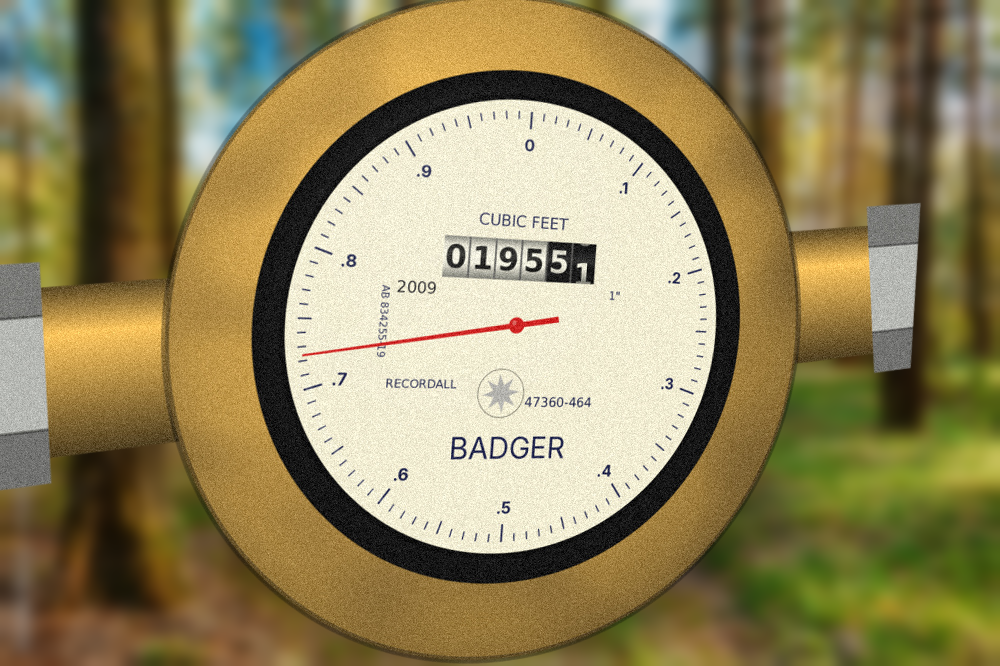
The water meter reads 19550.72 (ft³)
